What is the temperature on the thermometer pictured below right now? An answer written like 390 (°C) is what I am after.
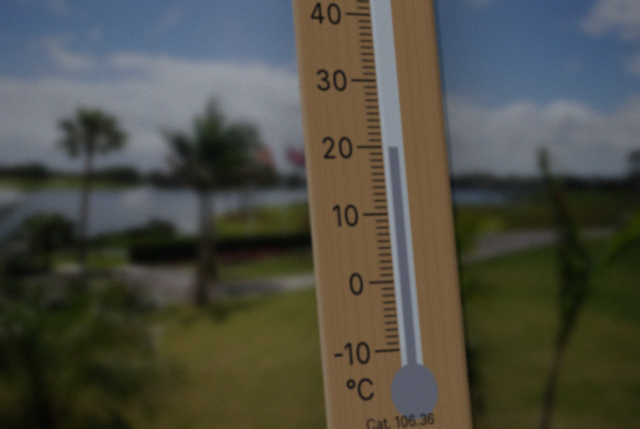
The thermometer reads 20 (°C)
